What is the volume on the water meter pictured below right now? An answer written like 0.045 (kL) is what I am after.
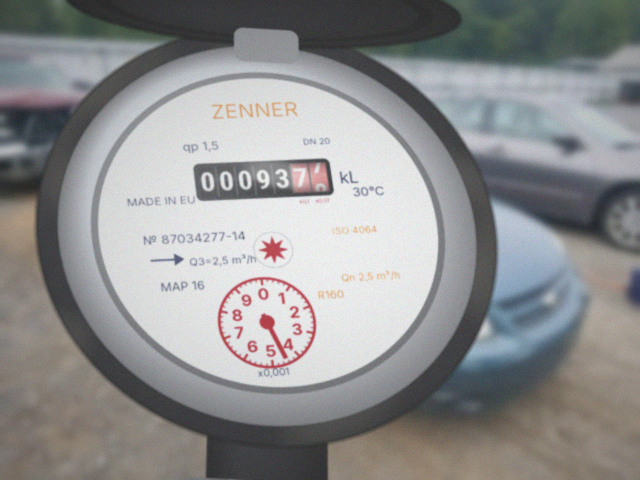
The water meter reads 93.774 (kL)
